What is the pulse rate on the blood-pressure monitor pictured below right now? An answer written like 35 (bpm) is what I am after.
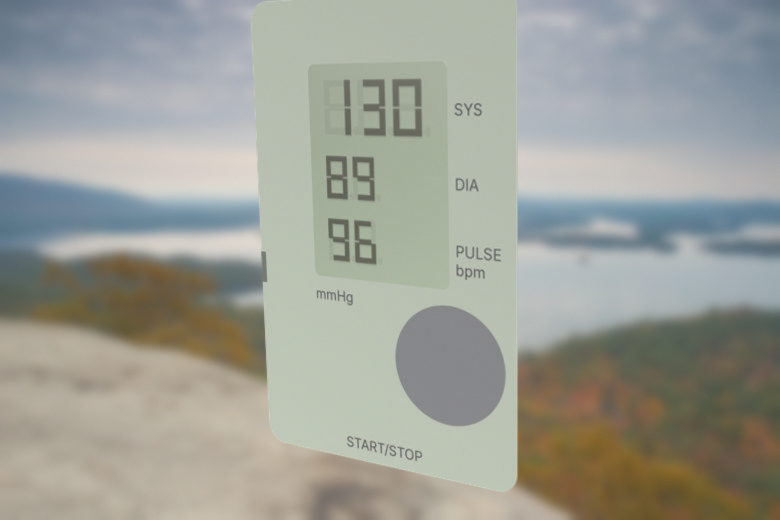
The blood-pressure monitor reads 96 (bpm)
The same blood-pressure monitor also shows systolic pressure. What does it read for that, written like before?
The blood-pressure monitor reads 130 (mmHg)
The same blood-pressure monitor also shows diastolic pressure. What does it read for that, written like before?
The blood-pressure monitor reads 89 (mmHg)
